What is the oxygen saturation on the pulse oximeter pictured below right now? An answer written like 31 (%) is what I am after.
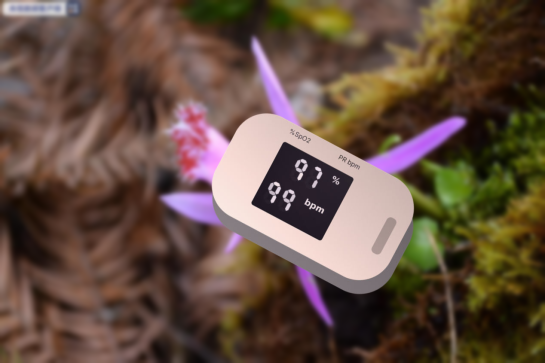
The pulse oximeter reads 97 (%)
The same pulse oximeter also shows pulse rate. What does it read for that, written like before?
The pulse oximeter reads 99 (bpm)
